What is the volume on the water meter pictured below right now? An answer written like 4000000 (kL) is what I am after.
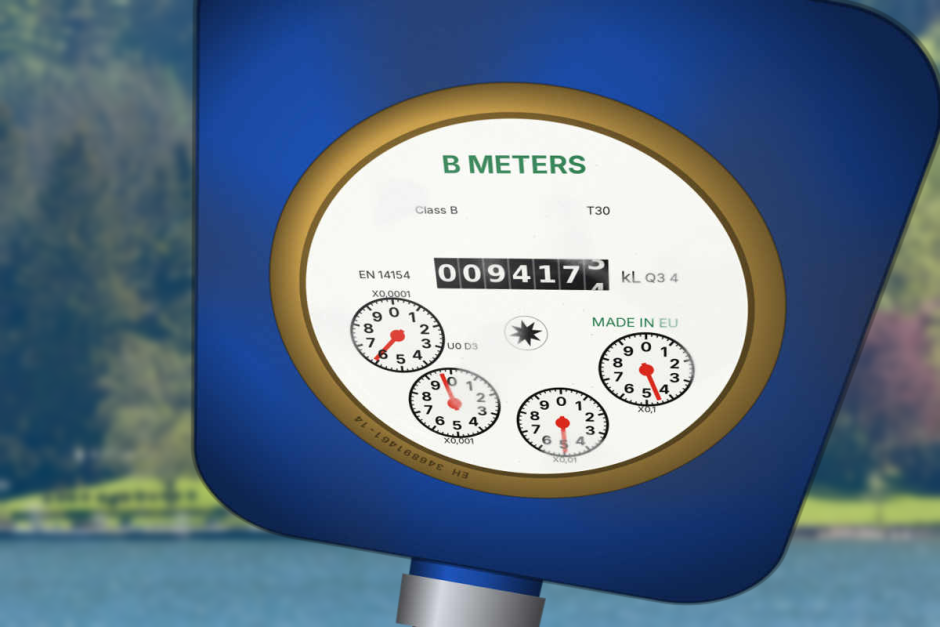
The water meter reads 94173.4496 (kL)
